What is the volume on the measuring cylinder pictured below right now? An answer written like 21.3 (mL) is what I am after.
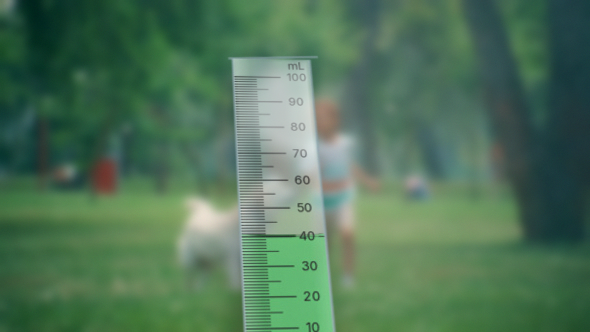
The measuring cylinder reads 40 (mL)
